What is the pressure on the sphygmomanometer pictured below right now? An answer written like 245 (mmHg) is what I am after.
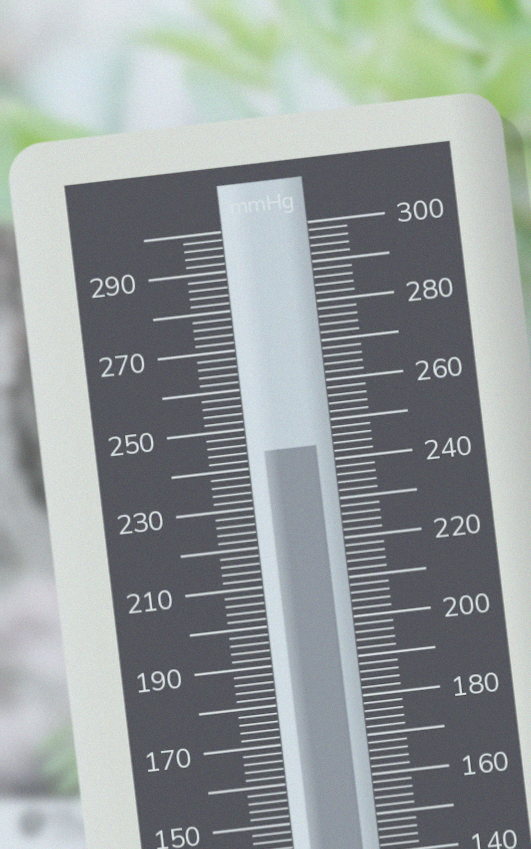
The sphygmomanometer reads 244 (mmHg)
